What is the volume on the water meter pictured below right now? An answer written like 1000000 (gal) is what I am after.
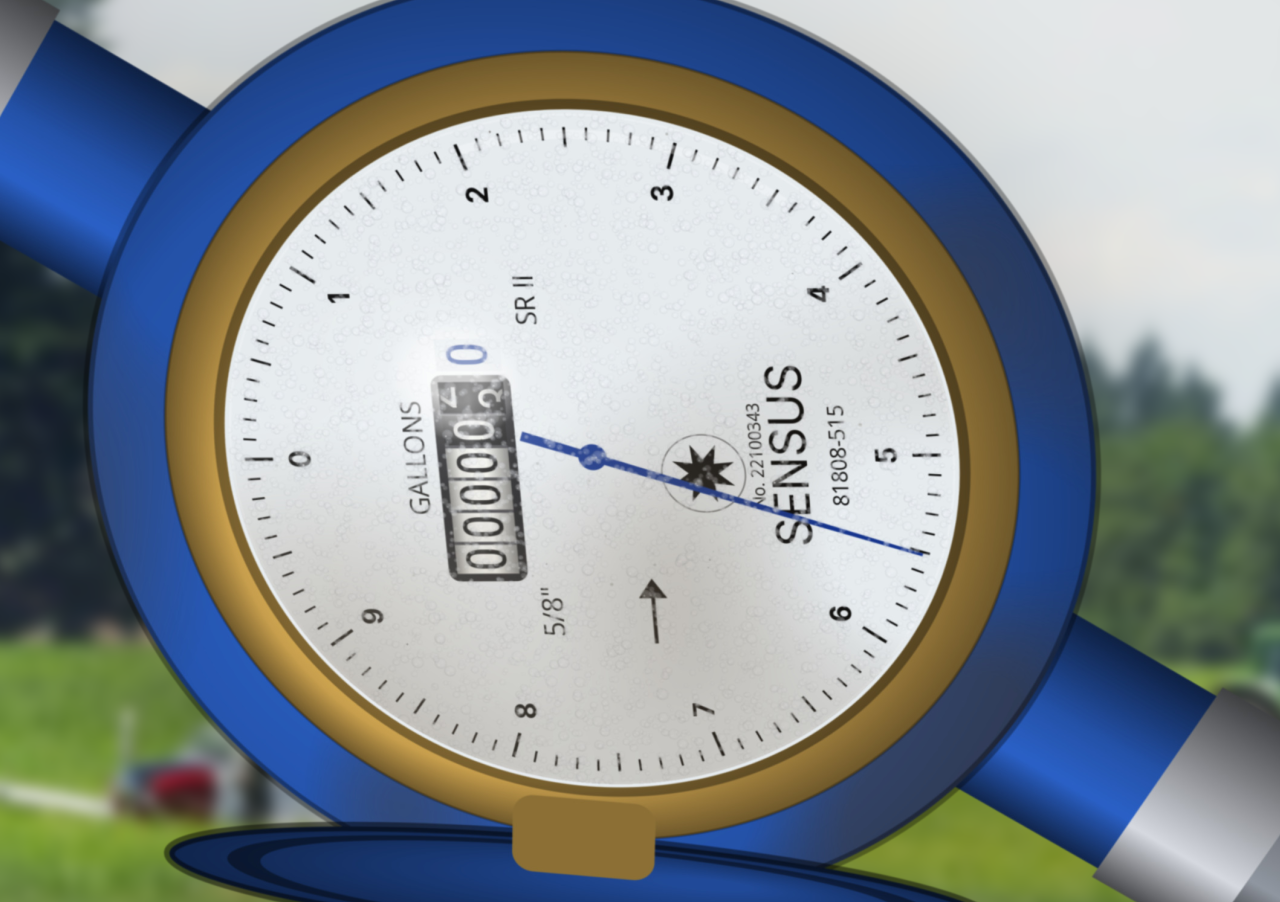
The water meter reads 25.5 (gal)
